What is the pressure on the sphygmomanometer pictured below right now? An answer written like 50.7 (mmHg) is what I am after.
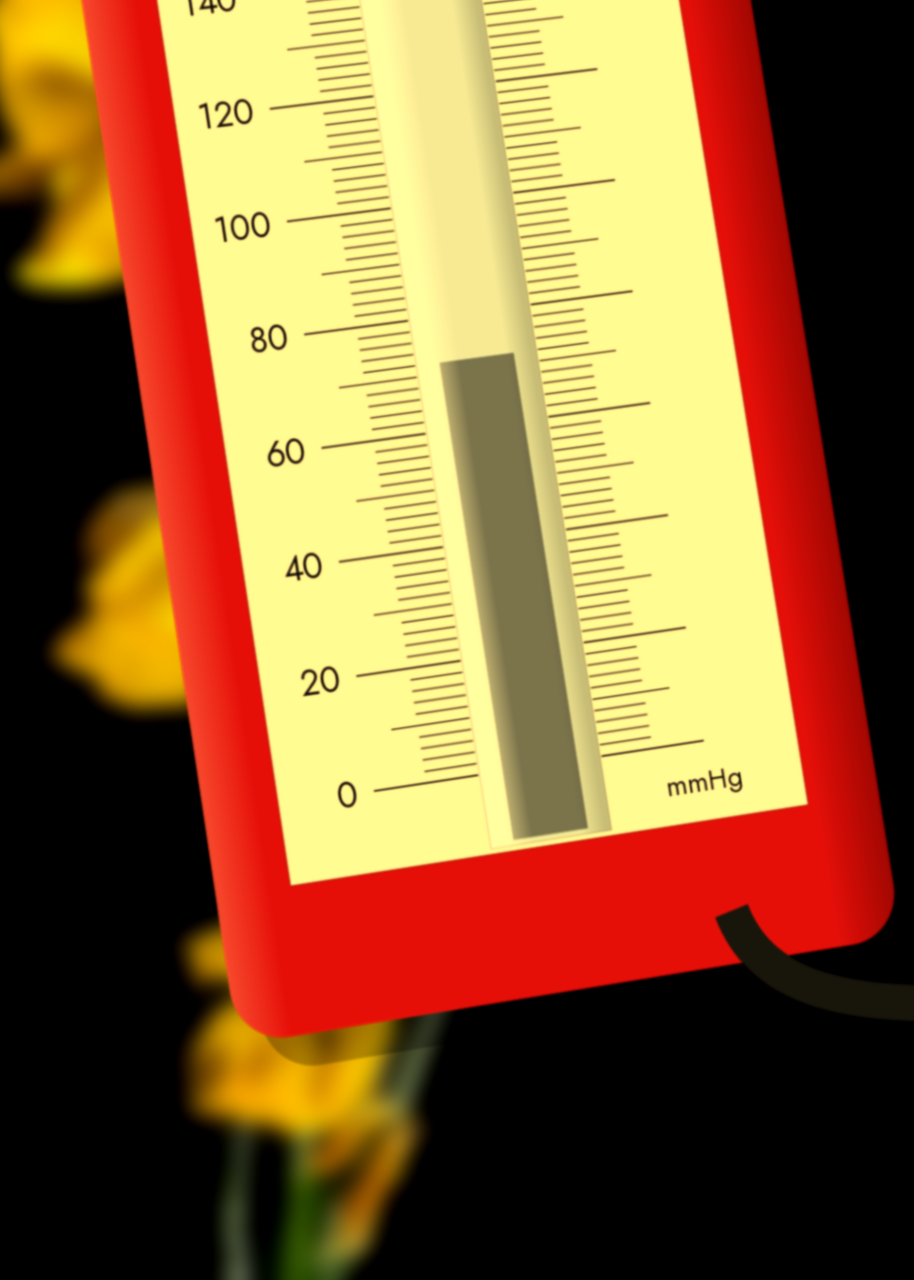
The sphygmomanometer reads 72 (mmHg)
